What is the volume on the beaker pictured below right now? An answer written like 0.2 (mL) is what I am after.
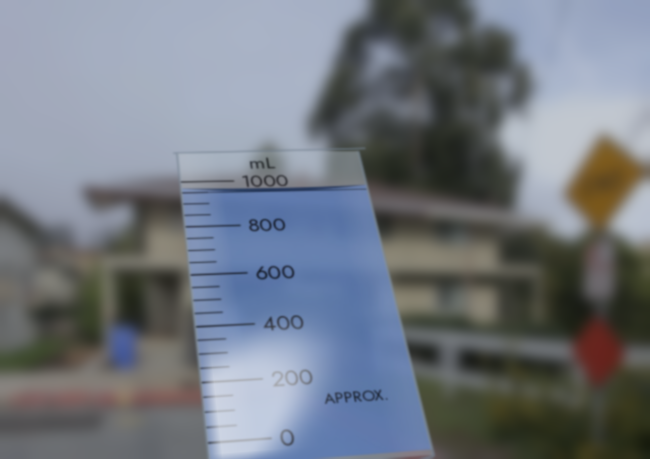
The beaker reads 950 (mL)
